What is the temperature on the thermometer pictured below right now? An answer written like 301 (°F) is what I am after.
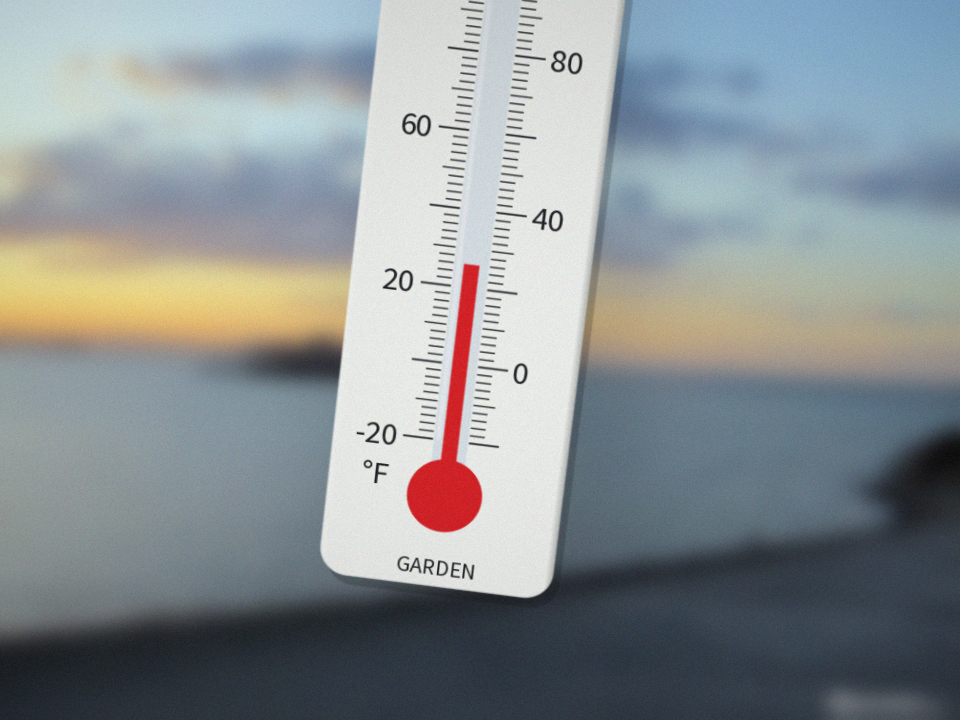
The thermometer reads 26 (°F)
